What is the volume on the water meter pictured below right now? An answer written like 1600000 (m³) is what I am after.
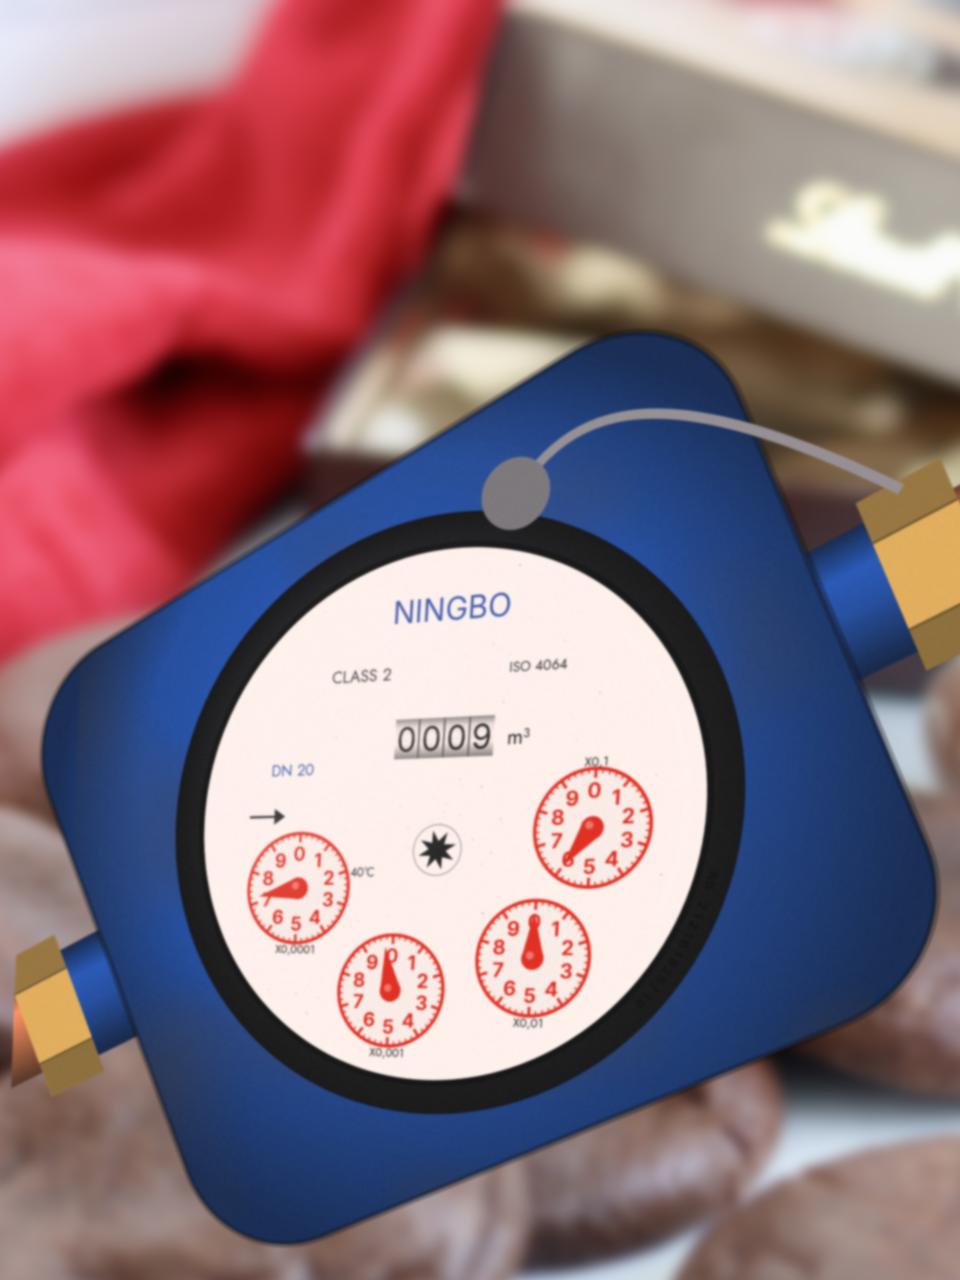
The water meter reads 9.5997 (m³)
